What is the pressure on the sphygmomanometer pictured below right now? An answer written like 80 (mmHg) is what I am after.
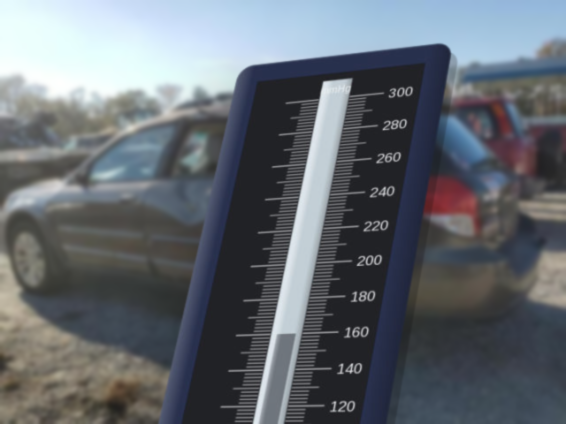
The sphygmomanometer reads 160 (mmHg)
